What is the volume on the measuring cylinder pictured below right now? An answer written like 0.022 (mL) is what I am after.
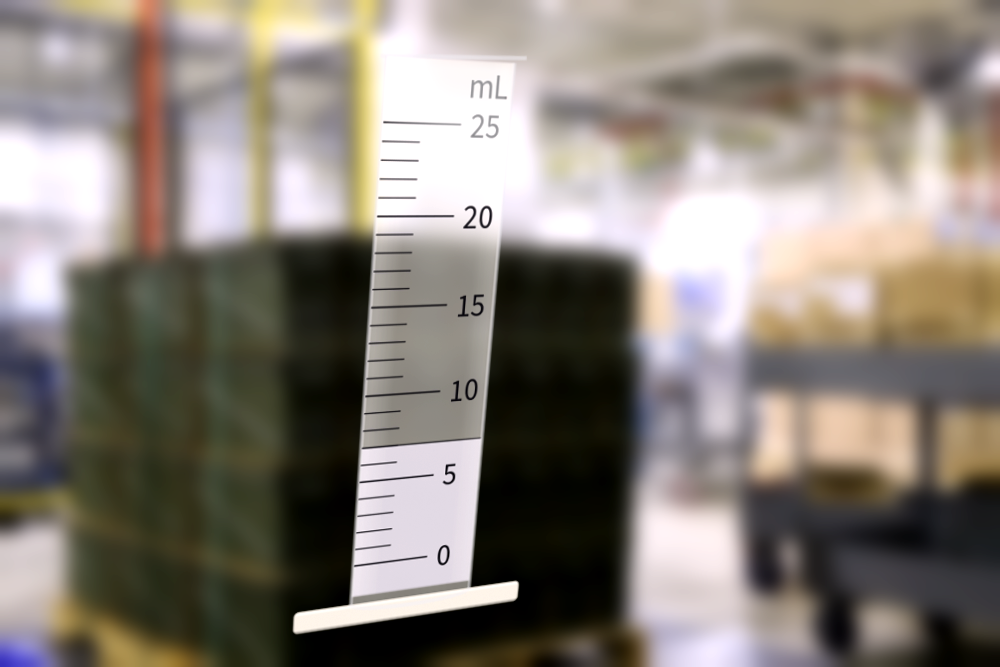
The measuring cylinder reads 7 (mL)
